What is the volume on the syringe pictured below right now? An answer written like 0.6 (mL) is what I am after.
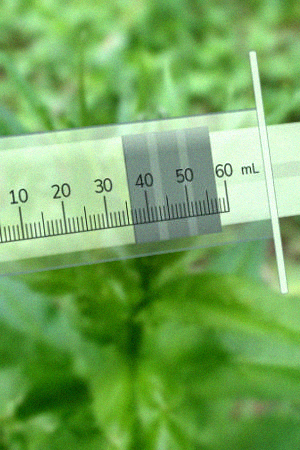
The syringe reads 36 (mL)
